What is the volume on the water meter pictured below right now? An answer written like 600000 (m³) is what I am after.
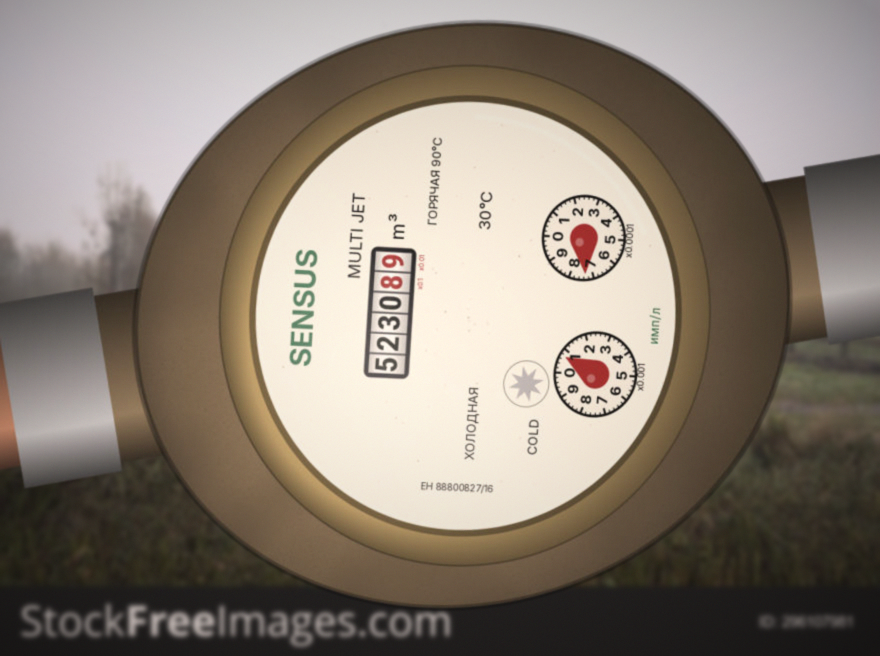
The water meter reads 5230.8907 (m³)
